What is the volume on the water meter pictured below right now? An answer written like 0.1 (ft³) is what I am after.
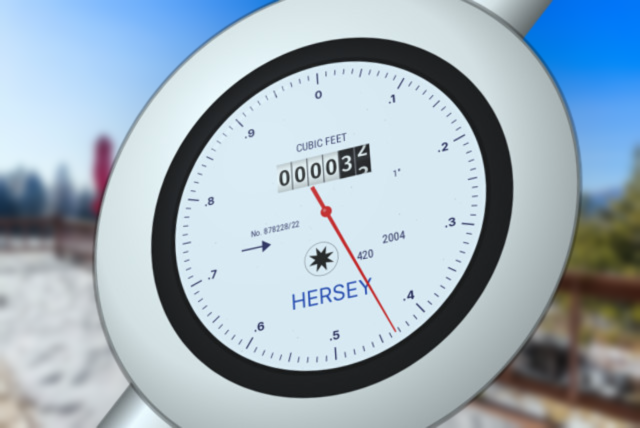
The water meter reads 32.43 (ft³)
